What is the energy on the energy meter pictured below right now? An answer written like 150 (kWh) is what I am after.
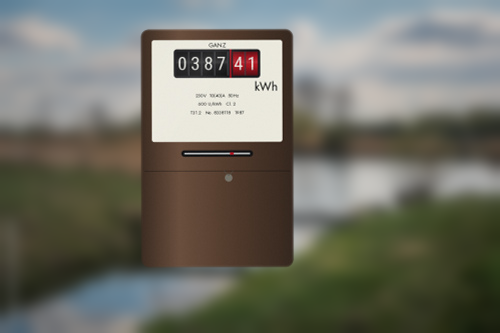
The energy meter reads 387.41 (kWh)
